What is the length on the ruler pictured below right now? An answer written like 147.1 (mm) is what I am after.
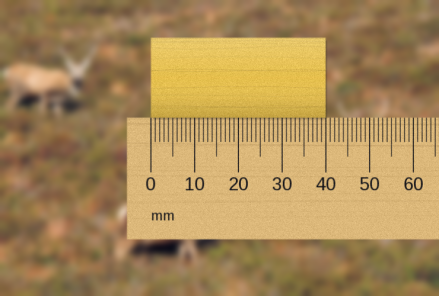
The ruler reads 40 (mm)
